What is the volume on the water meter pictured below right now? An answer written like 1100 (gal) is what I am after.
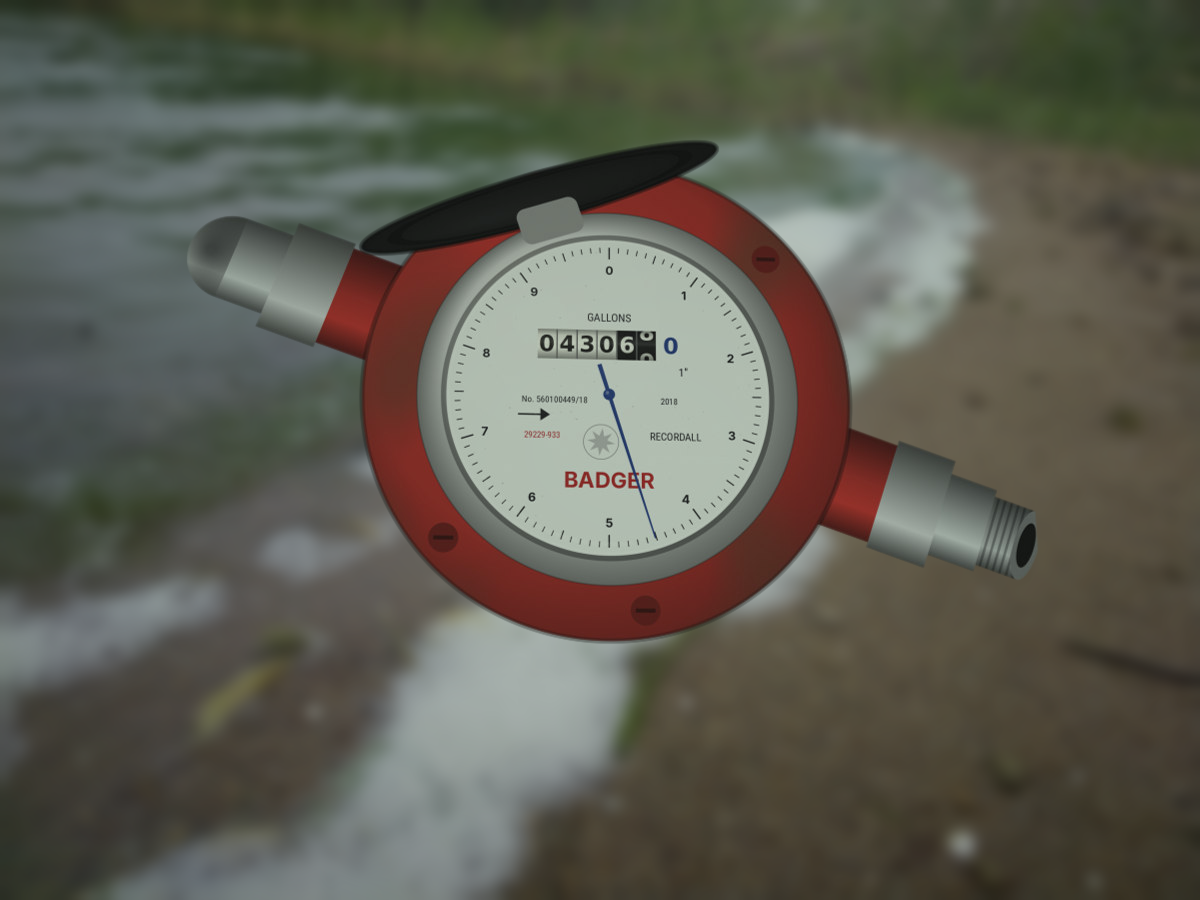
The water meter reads 430684.5 (gal)
